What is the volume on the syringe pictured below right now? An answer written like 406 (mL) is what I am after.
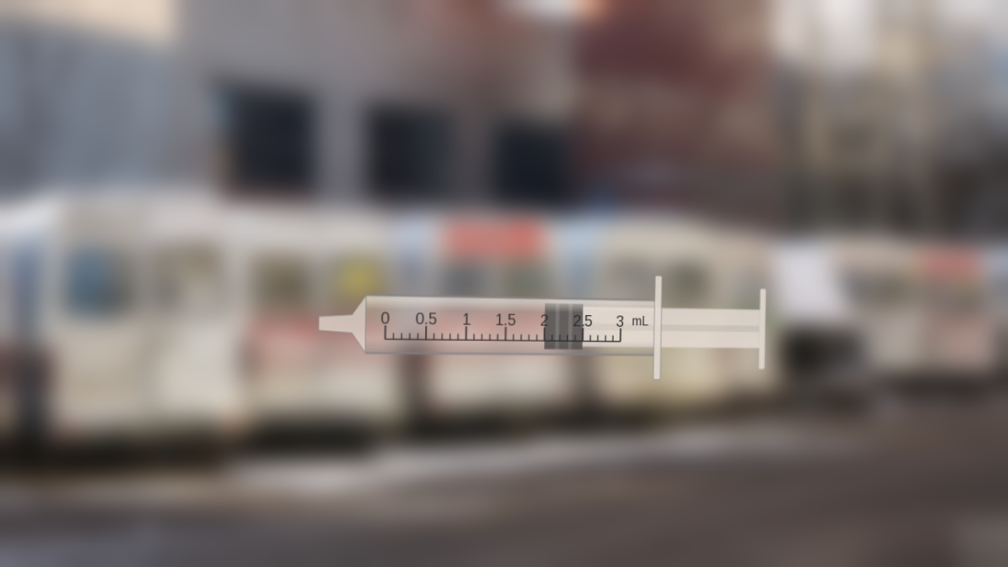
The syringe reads 2 (mL)
